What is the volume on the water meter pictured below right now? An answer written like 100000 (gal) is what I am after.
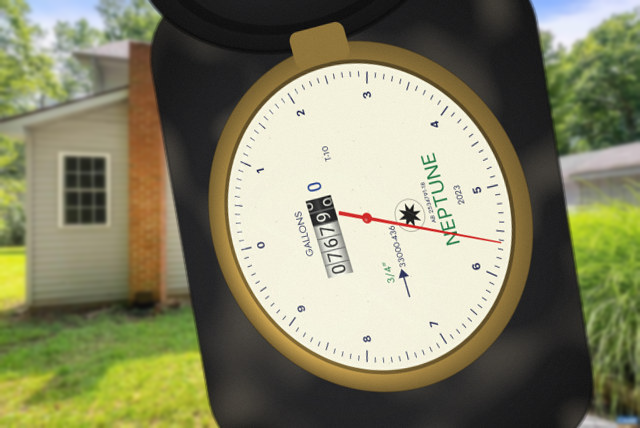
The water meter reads 767985.6 (gal)
